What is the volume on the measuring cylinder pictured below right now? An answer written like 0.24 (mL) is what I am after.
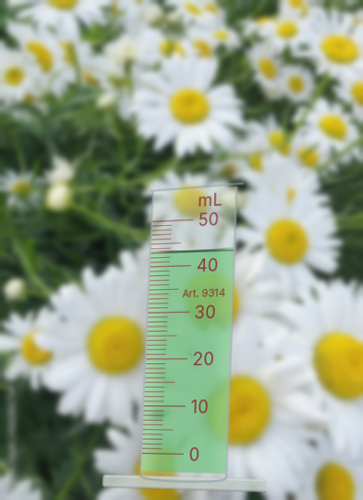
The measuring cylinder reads 43 (mL)
